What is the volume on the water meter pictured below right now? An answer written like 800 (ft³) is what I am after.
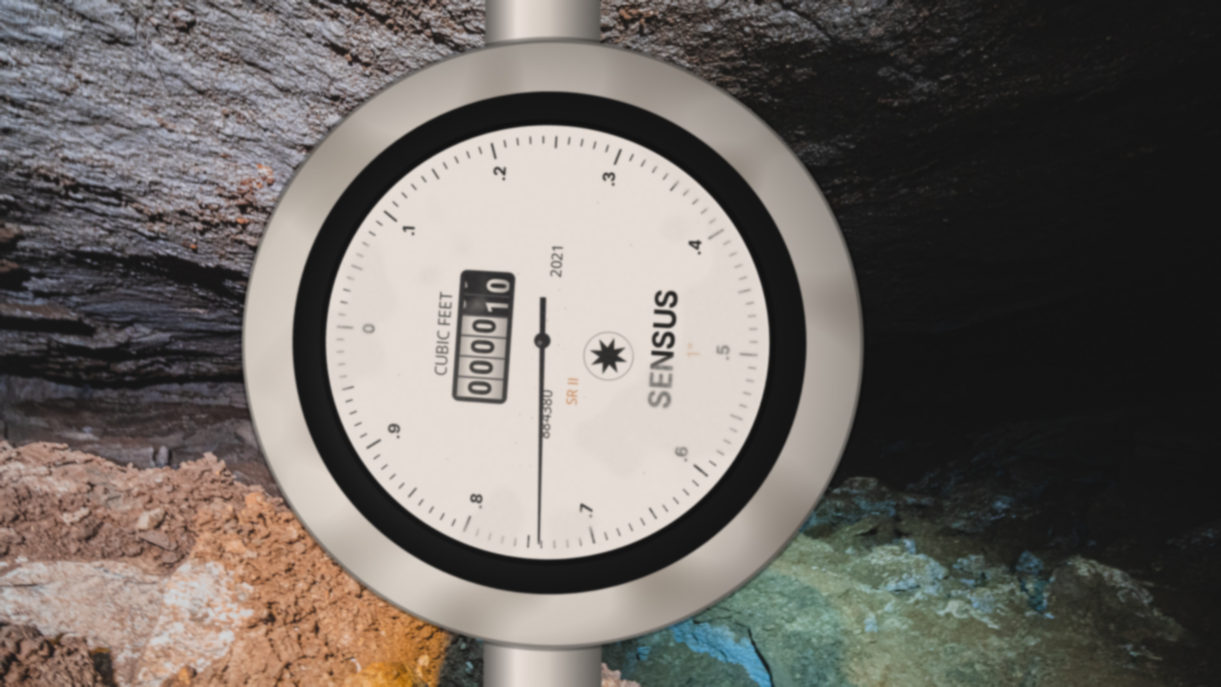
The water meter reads 9.74 (ft³)
